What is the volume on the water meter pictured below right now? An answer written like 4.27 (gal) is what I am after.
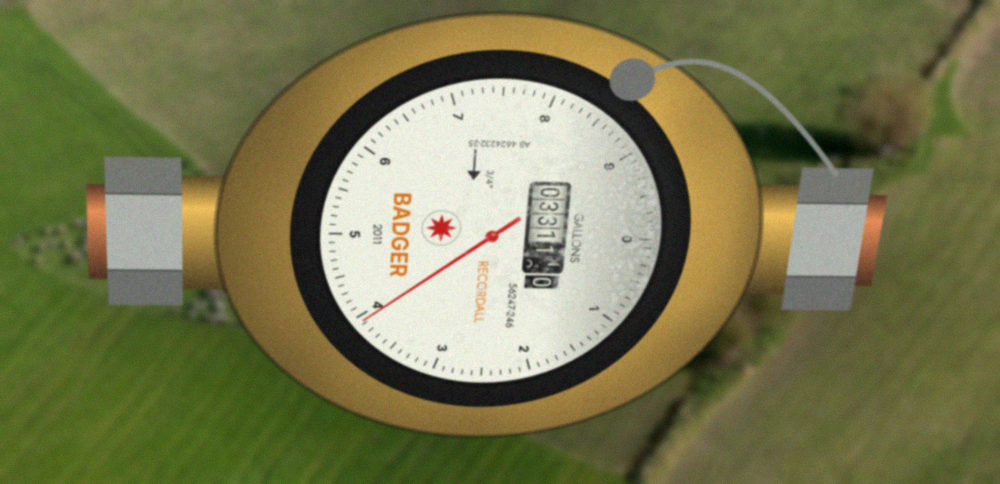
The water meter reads 331113.9 (gal)
